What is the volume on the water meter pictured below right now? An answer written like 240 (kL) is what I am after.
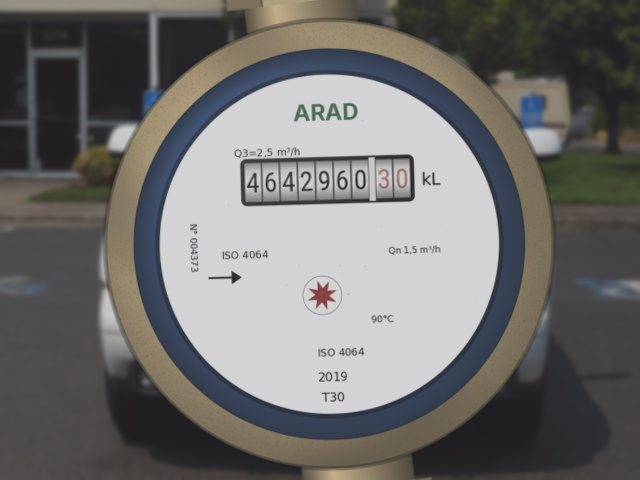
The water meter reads 4642960.30 (kL)
